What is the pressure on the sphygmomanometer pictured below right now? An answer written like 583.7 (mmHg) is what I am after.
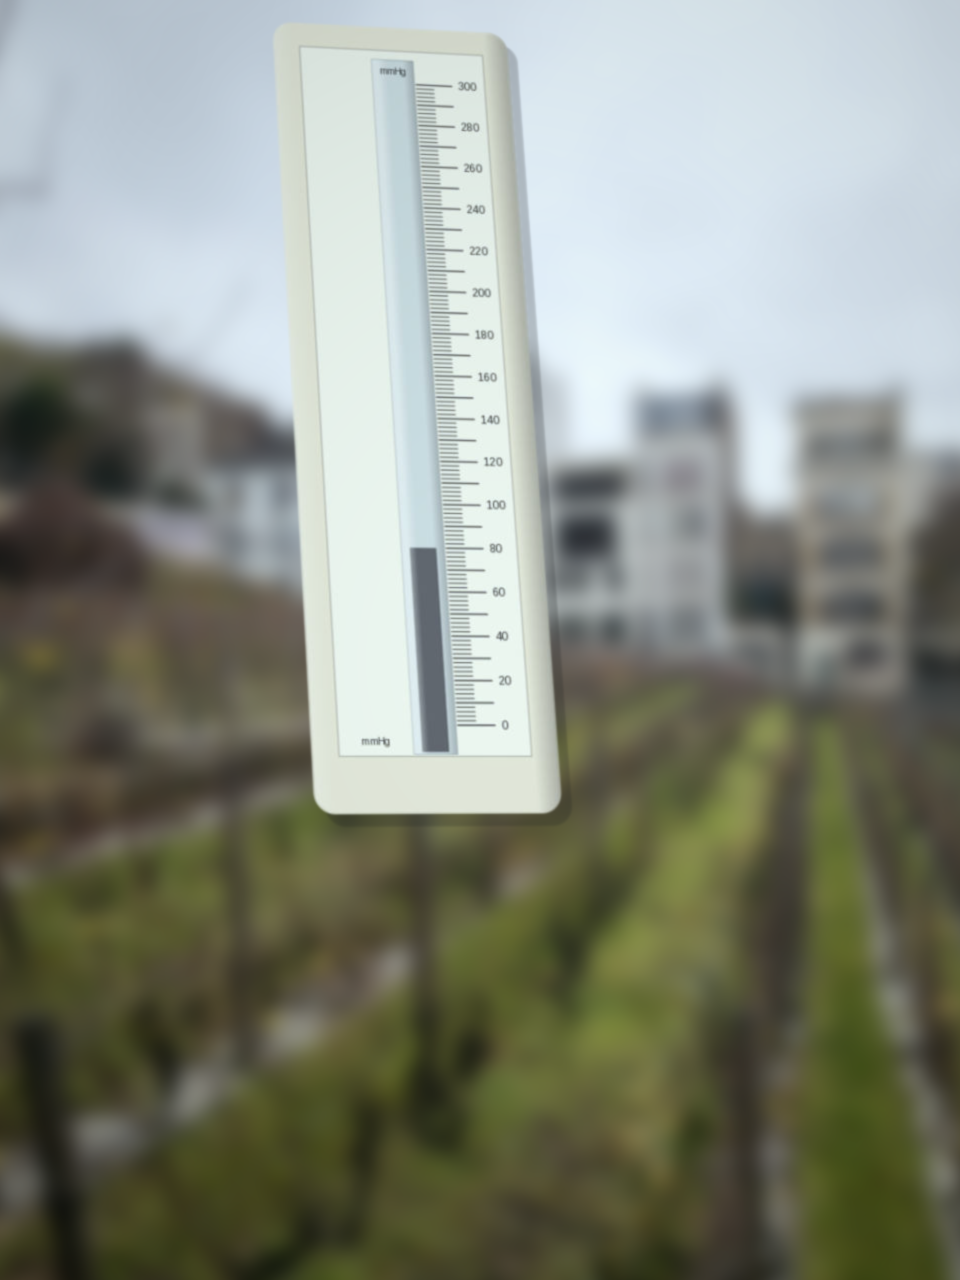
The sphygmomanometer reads 80 (mmHg)
